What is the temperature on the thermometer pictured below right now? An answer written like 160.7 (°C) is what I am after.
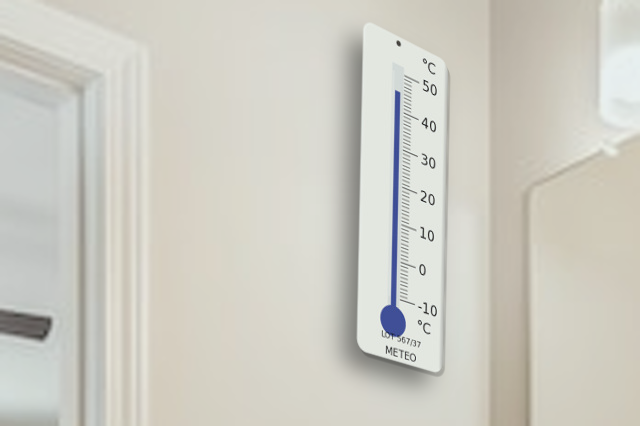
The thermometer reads 45 (°C)
